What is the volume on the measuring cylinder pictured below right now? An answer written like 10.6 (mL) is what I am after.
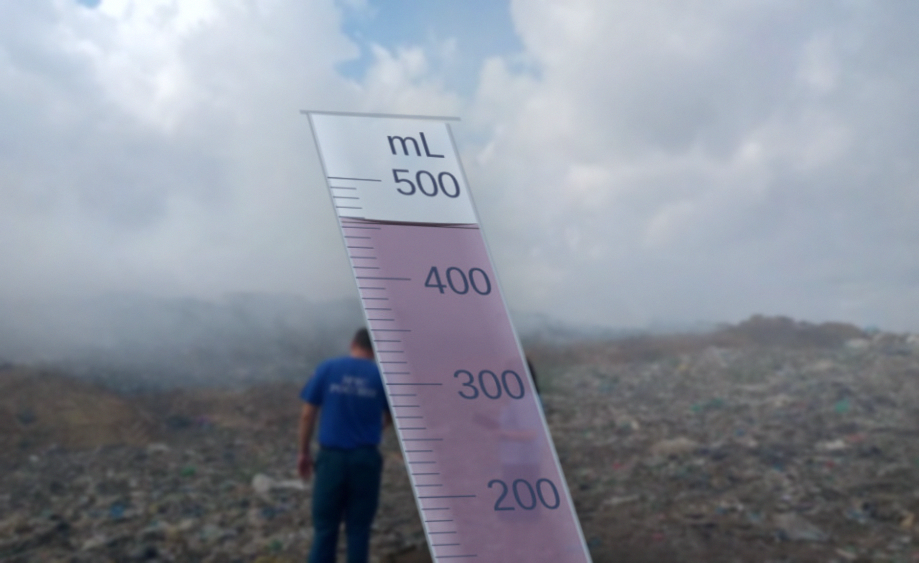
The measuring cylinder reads 455 (mL)
